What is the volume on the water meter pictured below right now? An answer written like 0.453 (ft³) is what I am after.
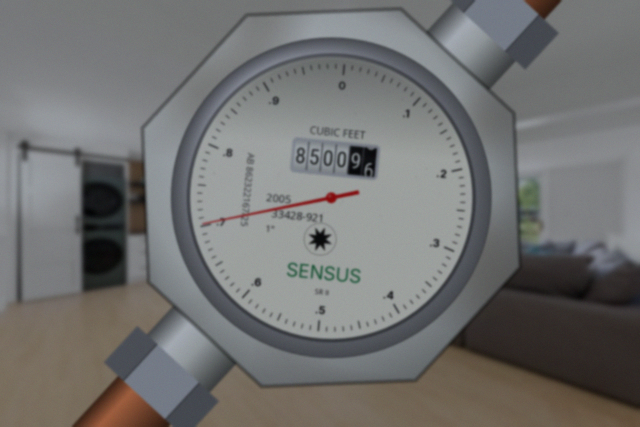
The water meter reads 850095.70 (ft³)
